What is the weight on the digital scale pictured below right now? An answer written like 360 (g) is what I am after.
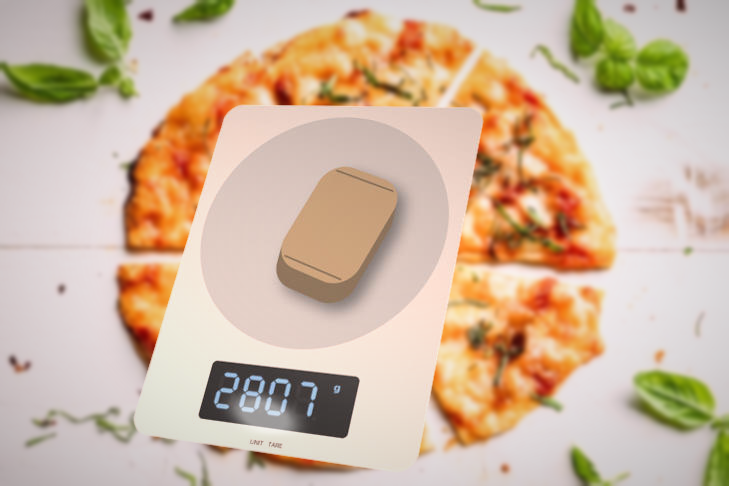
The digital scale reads 2807 (g)
